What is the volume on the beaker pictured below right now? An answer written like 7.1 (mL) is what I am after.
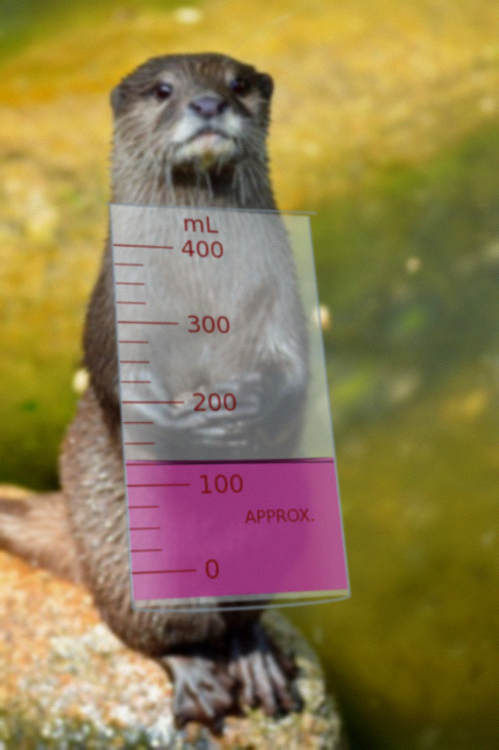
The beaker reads 125 (mL)
